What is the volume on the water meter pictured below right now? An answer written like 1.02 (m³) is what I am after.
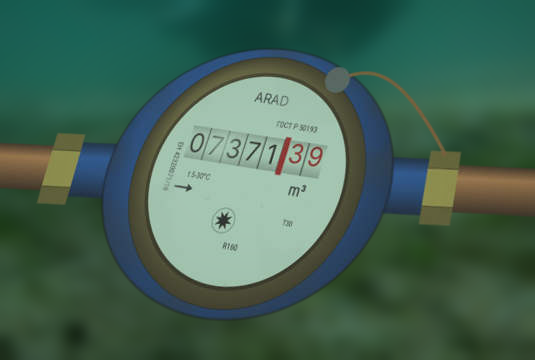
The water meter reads 7371.39 (m³)
